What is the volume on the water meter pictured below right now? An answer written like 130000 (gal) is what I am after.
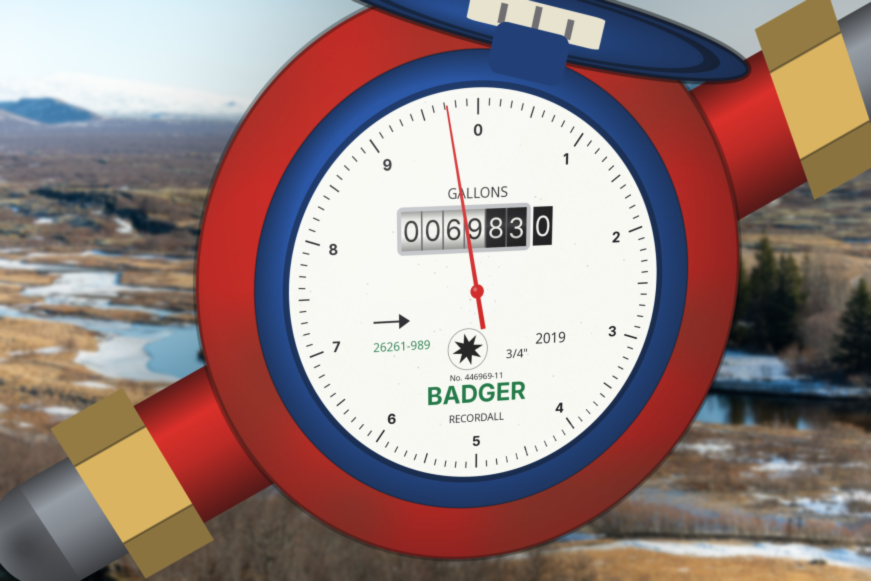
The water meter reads 69829.7 (gal)
